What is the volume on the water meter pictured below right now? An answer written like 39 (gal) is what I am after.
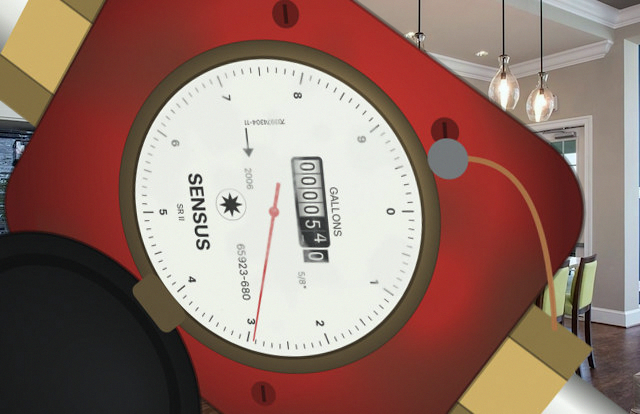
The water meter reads 542.9 (gal)
